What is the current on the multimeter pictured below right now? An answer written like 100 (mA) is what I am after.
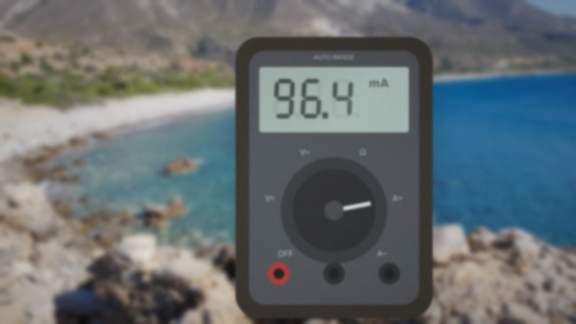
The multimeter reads 96.4 (mA)
